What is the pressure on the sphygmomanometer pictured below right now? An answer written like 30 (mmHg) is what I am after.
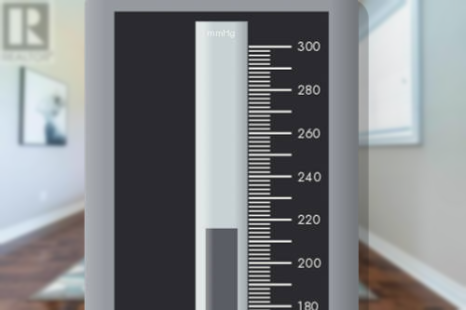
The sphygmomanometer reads 216 (mmHg)
